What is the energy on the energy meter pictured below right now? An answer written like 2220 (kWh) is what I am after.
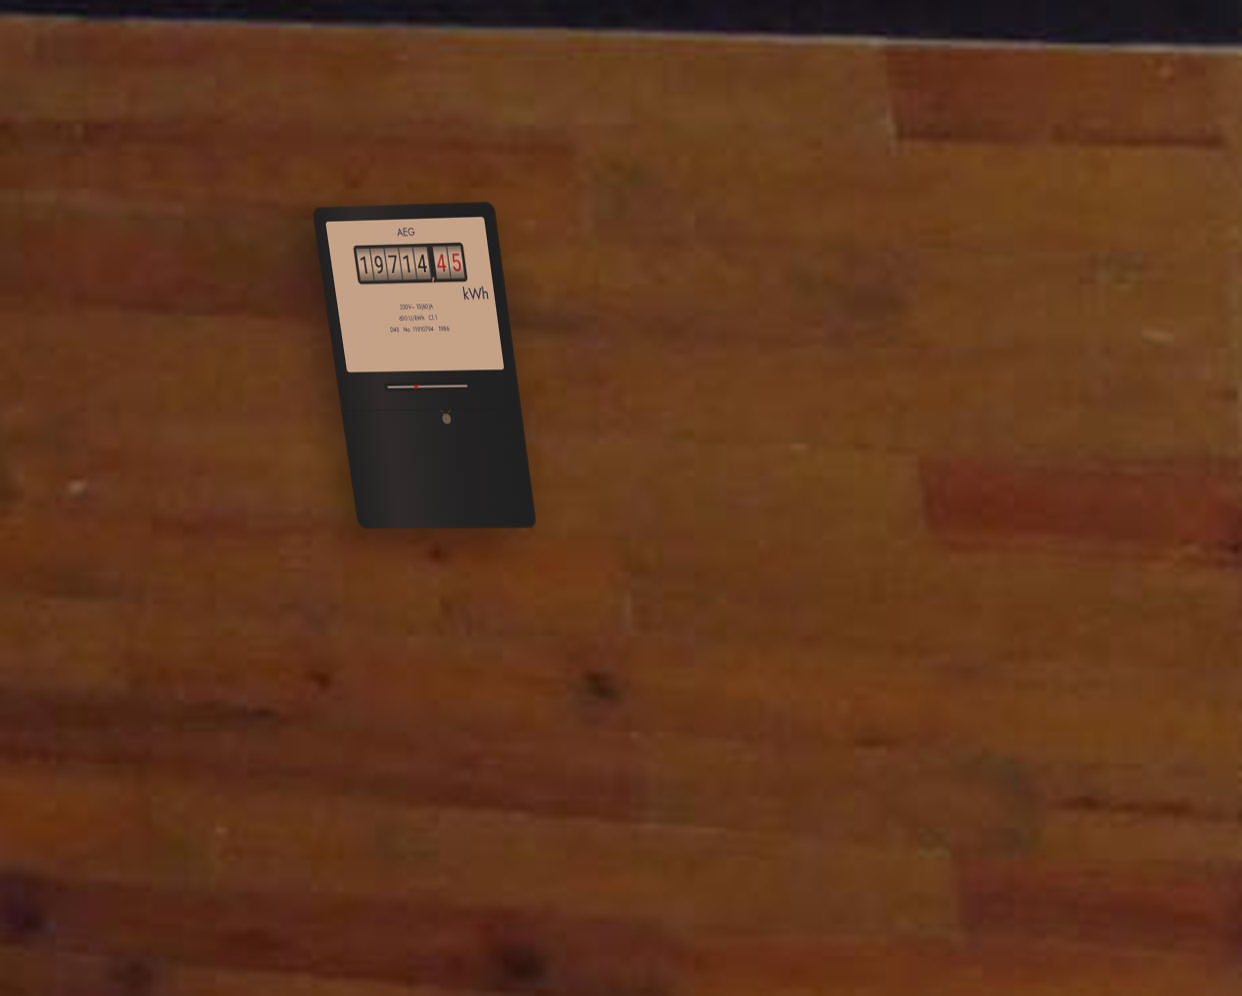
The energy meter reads 19714.45 (kWh)
